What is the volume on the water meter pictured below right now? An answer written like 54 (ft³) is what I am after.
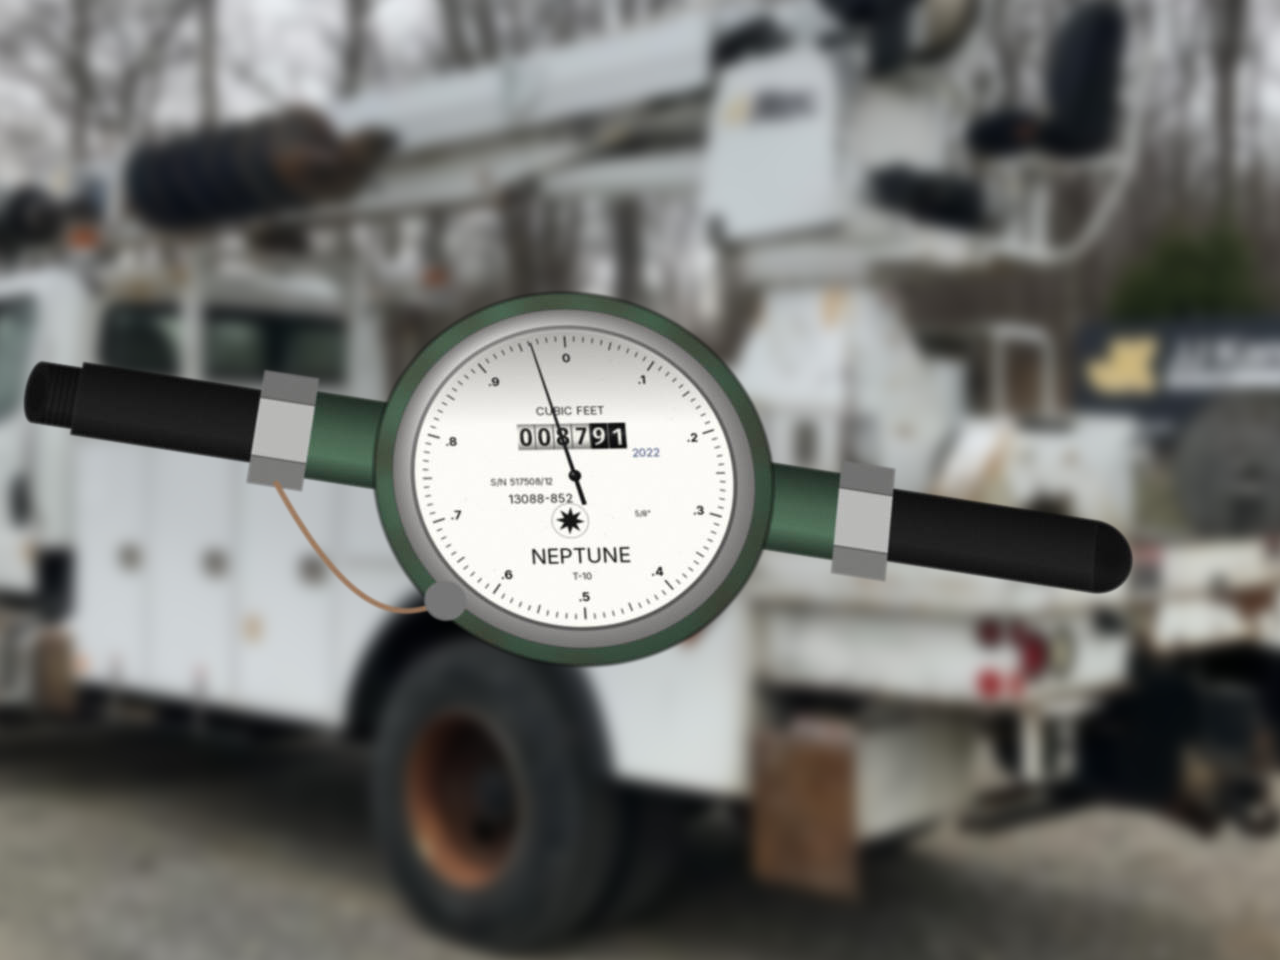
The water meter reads 8790.96 (ft³)
